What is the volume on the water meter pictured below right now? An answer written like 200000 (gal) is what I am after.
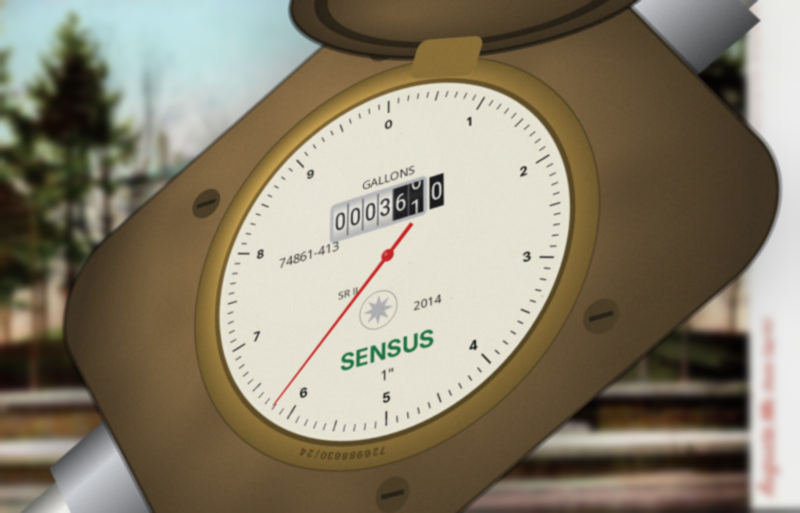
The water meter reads 3606.2 (gal)
